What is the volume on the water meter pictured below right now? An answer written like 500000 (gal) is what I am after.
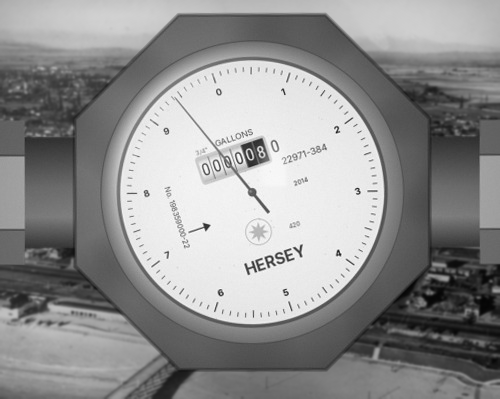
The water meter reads 79.4 (gal)
